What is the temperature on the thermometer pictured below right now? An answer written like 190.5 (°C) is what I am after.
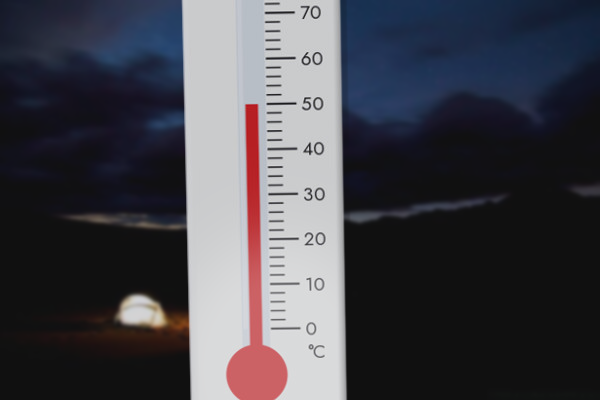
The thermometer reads 50 (°C)
